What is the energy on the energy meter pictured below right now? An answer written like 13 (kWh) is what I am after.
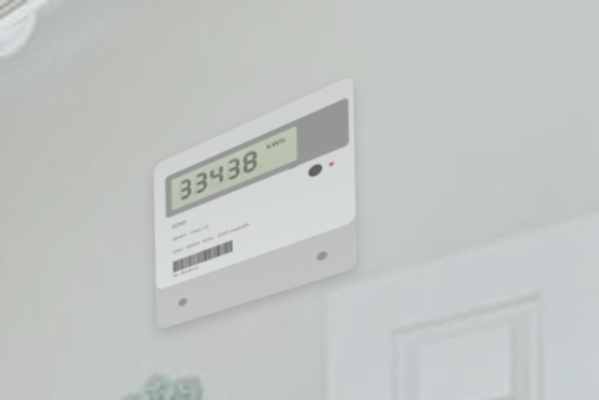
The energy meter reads 33438 (kWh)
